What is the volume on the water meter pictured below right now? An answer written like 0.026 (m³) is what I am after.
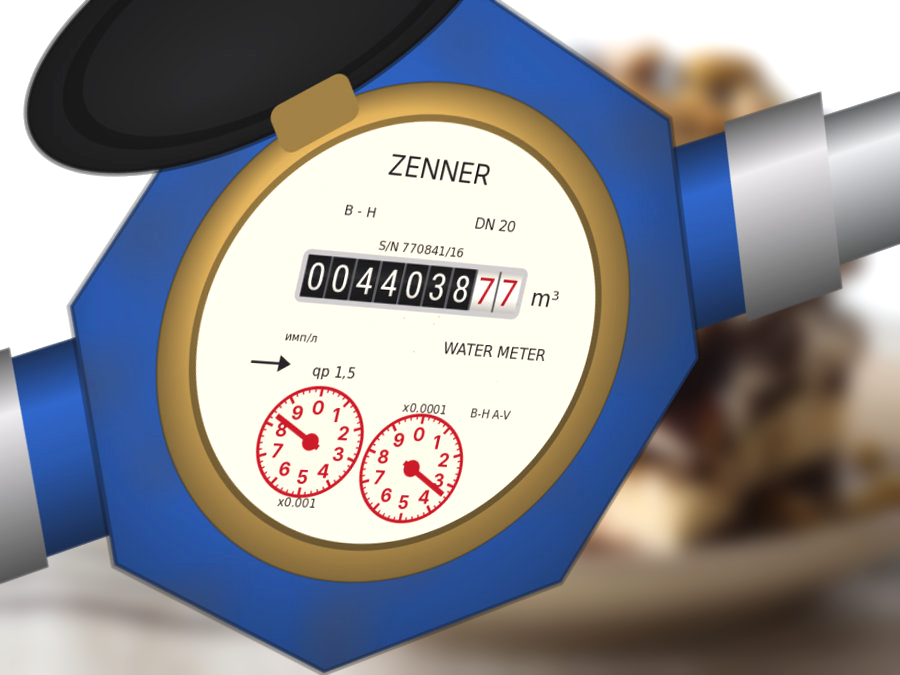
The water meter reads 44038.7783 (m³)
